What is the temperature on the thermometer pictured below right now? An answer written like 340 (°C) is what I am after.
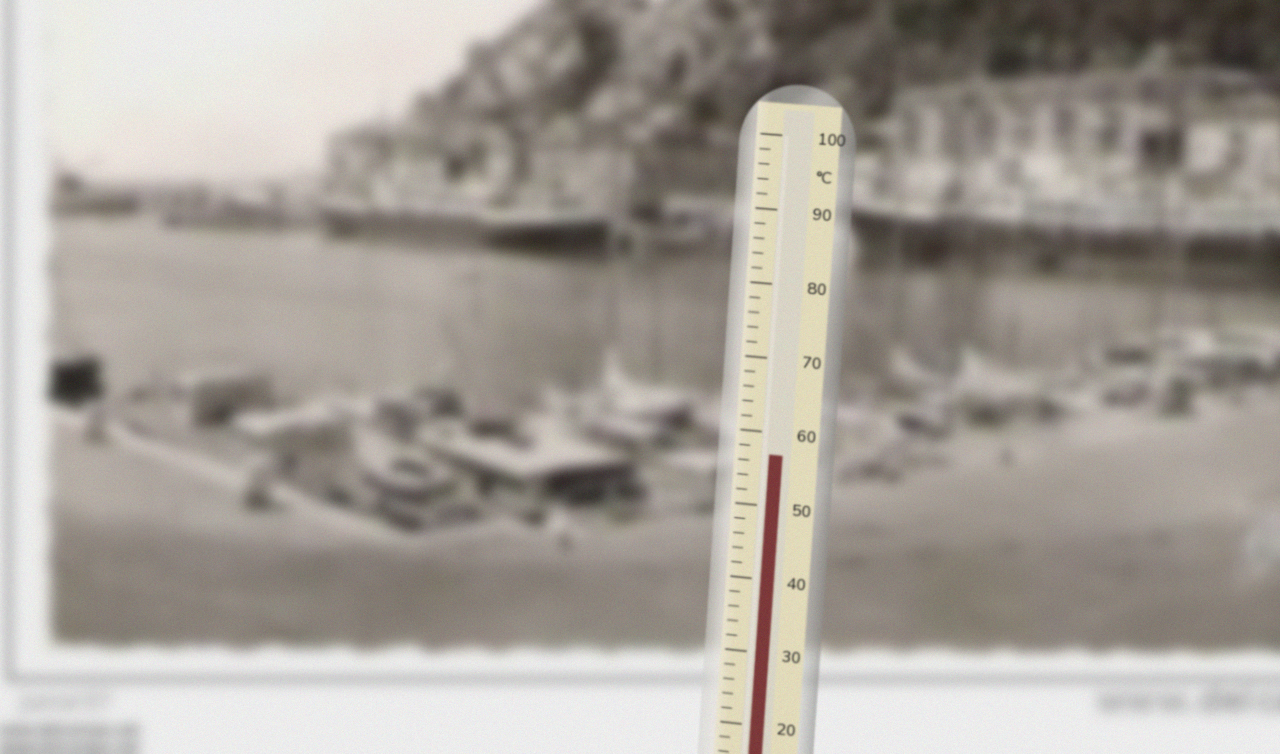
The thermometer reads 57 (°C)
